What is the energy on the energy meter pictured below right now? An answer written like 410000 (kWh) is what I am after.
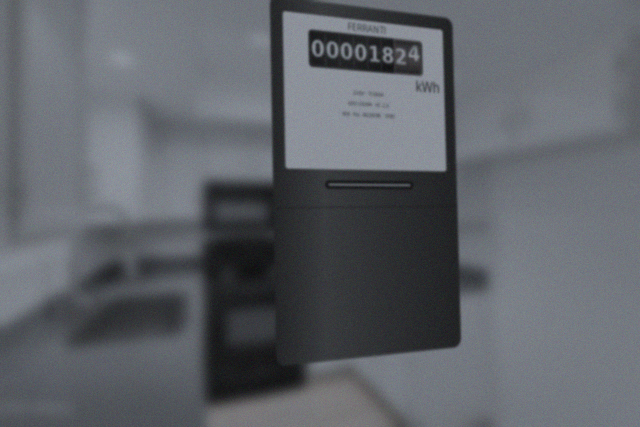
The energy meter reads 18.24 (kWh)
